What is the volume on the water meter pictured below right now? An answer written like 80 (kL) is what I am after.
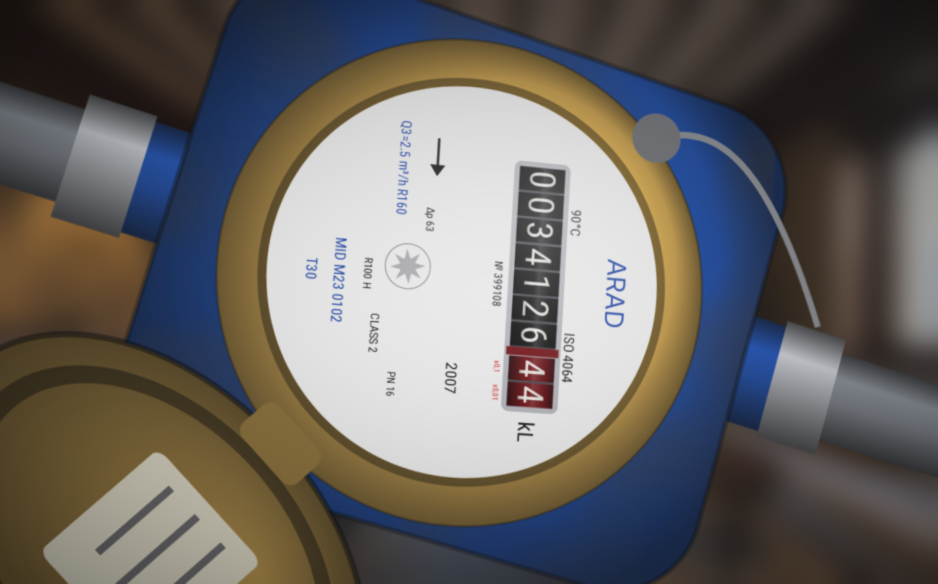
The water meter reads 34126.44 (kL)
